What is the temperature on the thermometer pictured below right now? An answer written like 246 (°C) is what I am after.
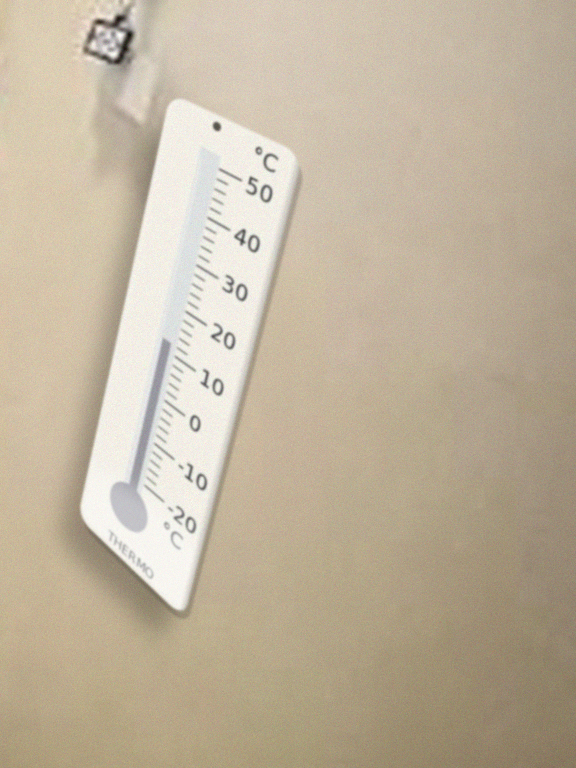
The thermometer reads 12 (°C)
